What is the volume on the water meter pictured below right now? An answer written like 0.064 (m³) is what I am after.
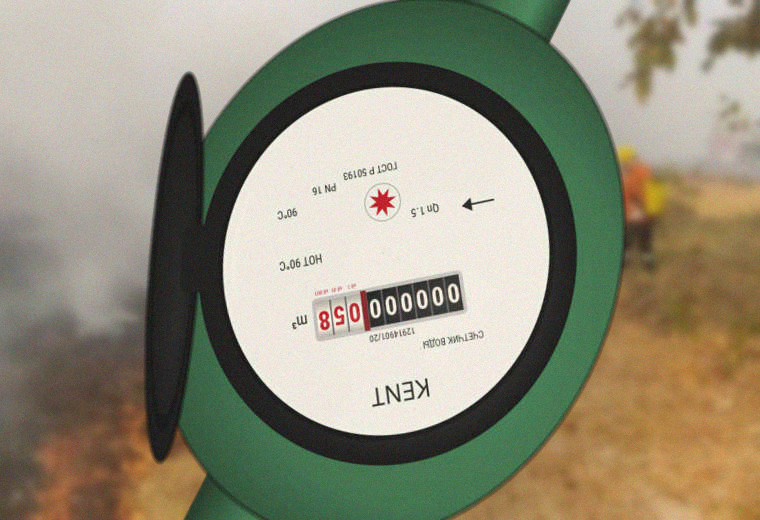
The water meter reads 0.058 (m³)
